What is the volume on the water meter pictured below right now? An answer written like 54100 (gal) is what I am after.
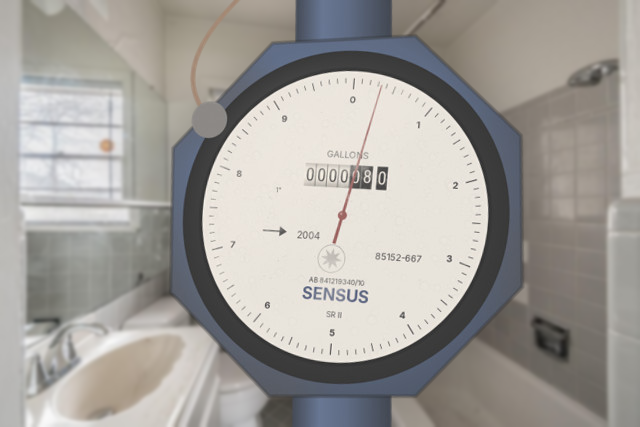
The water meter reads 80.3 (gal)
